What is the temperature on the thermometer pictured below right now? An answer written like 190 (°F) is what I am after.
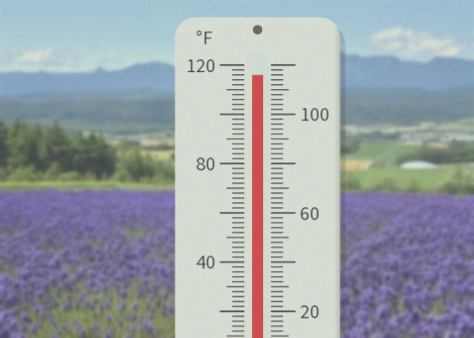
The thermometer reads 116 (°F)
